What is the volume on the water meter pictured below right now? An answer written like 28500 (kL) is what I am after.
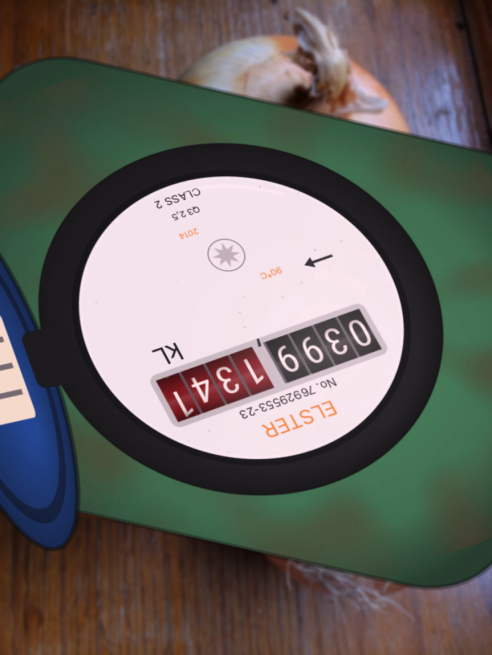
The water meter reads 399.1341 (kL)
